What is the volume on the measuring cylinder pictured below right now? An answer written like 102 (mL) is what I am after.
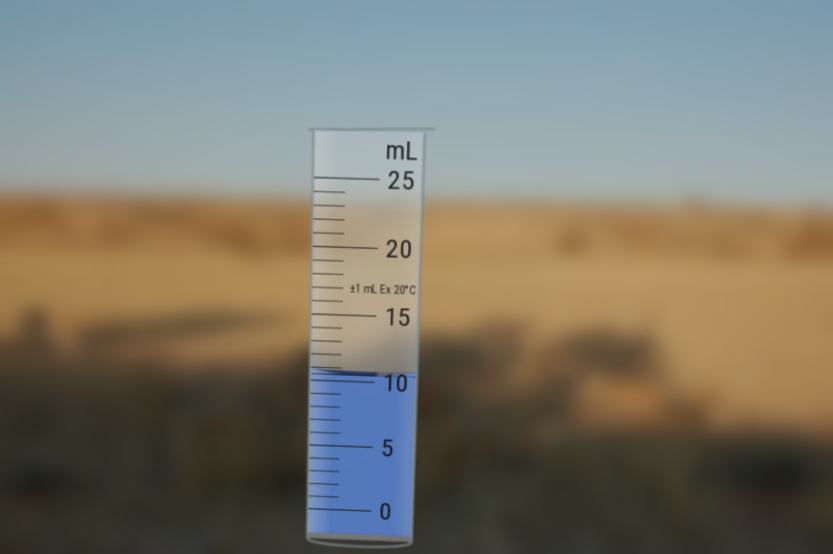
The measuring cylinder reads 10.5 (mL)
